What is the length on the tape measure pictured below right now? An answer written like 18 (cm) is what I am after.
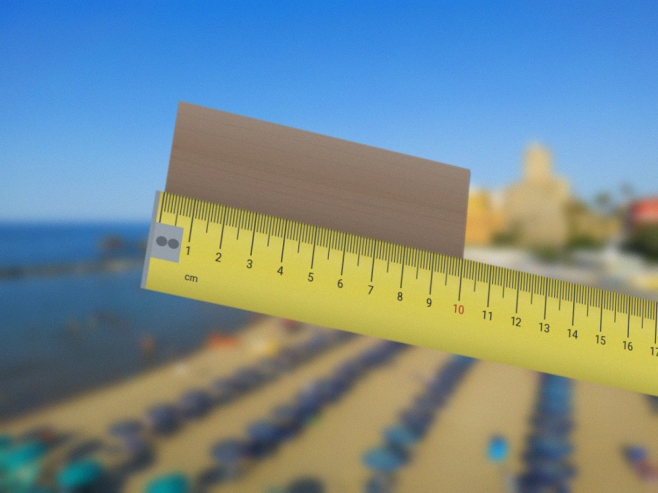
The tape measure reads 10 (cm)
